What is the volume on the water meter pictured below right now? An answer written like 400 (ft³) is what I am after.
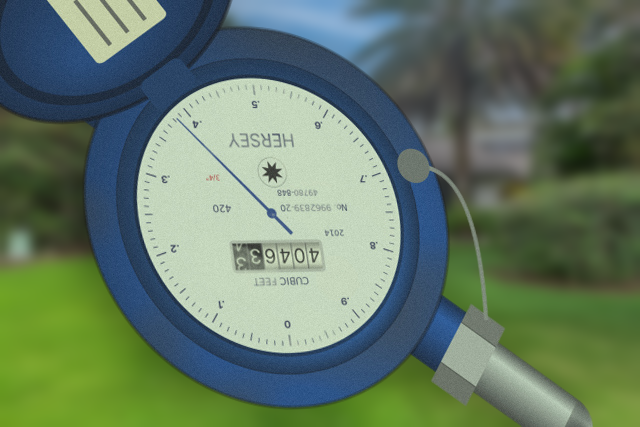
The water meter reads 404633.38 (ft³)
